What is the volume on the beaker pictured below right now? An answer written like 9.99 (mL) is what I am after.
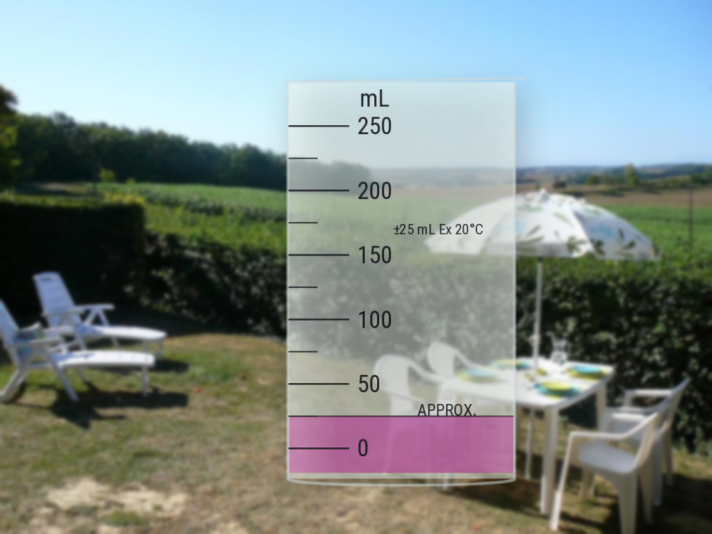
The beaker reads 25 (mL)
